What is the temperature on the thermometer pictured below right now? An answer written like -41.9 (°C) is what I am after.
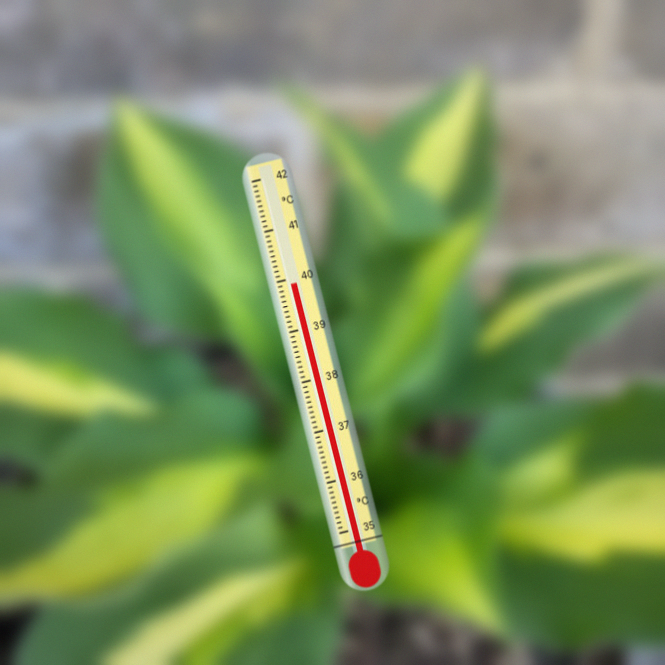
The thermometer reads 39.9 (°C)
